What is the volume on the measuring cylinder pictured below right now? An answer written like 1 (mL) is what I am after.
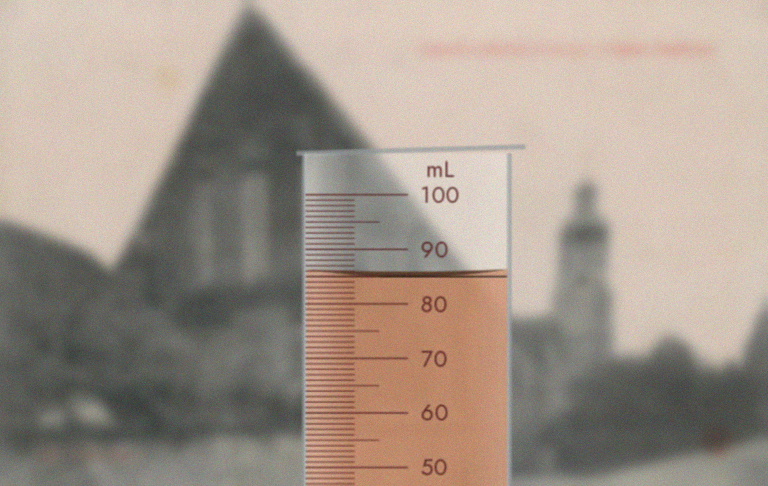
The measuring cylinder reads 85 (mL)
